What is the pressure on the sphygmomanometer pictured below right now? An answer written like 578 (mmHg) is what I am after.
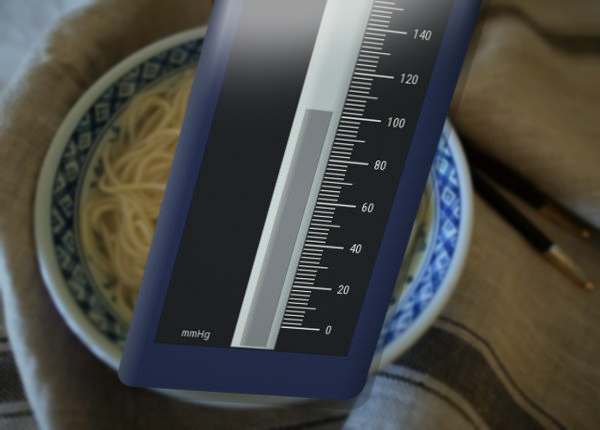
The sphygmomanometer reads 102 (mmHg)
